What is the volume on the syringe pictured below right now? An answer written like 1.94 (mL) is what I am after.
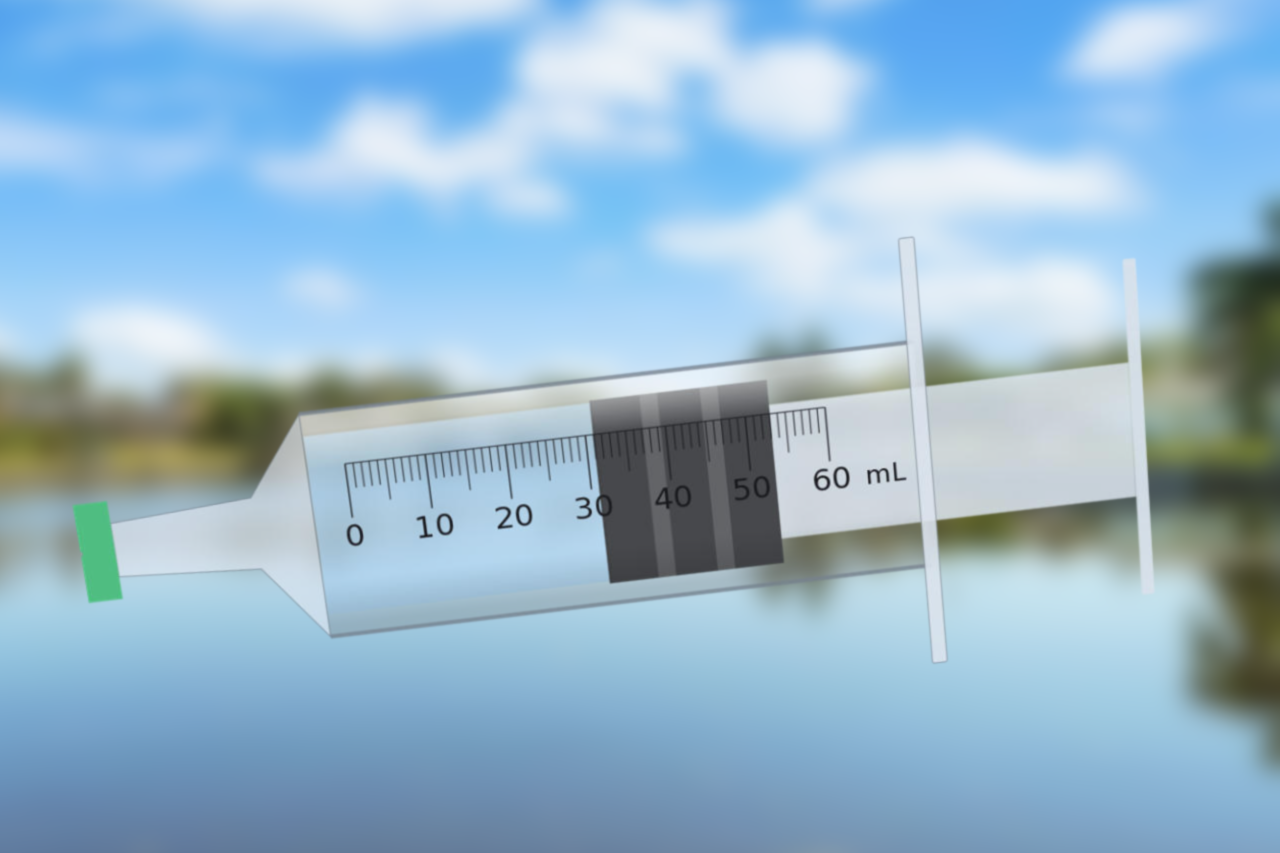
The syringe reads 31 (mL)
